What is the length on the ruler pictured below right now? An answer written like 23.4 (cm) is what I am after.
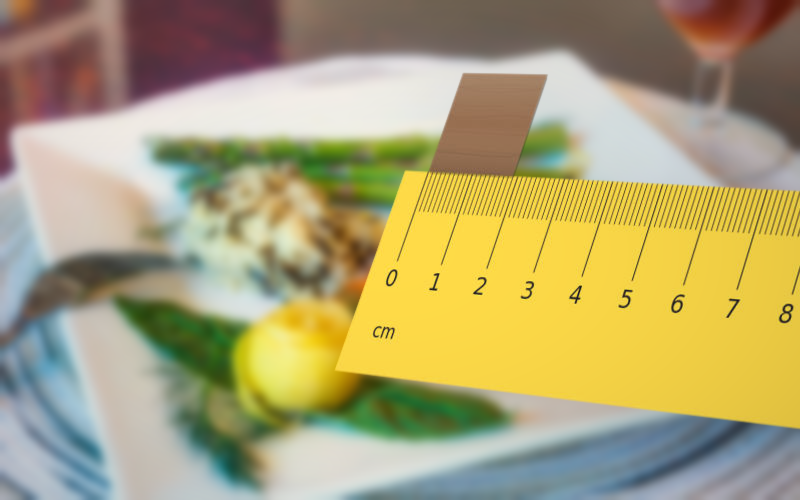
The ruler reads 1.9 (cm)
